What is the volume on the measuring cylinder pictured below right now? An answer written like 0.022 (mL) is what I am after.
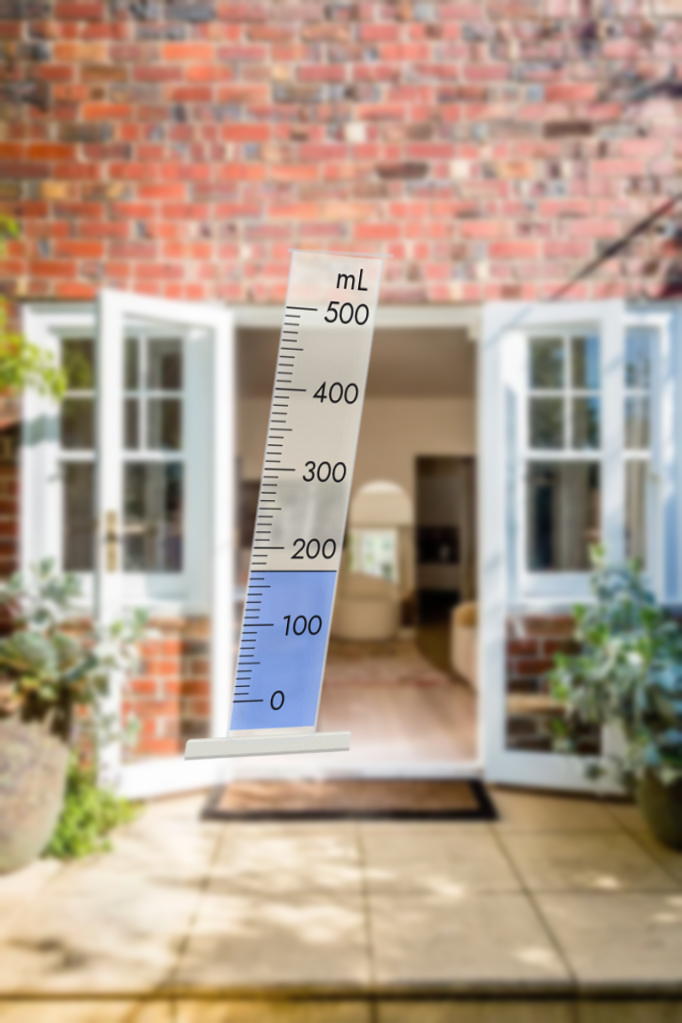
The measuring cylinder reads 170 (mL)
